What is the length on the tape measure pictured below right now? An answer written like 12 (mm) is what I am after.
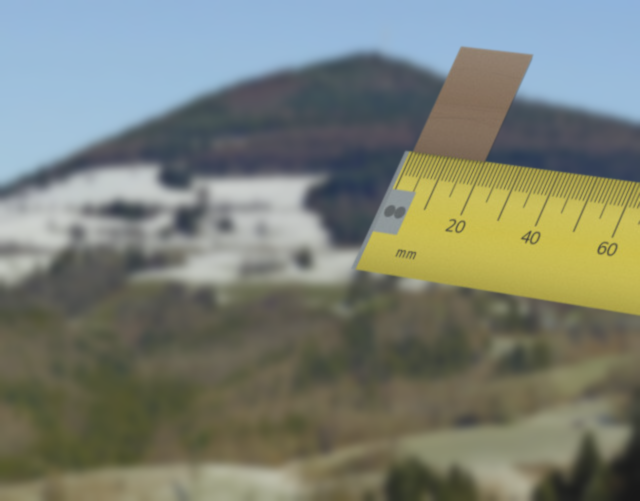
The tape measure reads 20 (mm)
